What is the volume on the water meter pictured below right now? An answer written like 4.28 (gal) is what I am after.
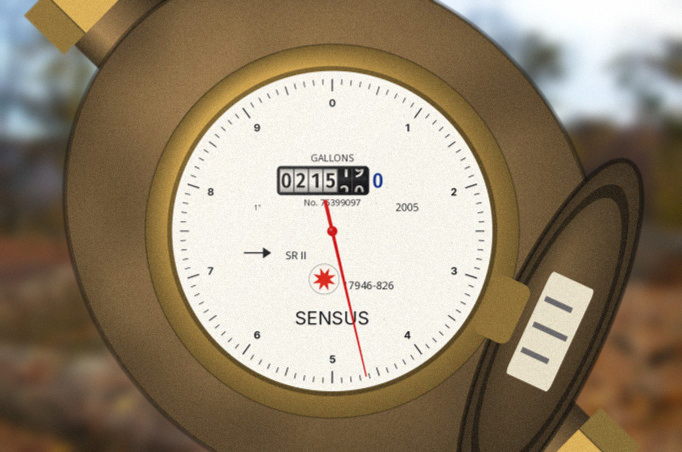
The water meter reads 215194.6 (gal)
